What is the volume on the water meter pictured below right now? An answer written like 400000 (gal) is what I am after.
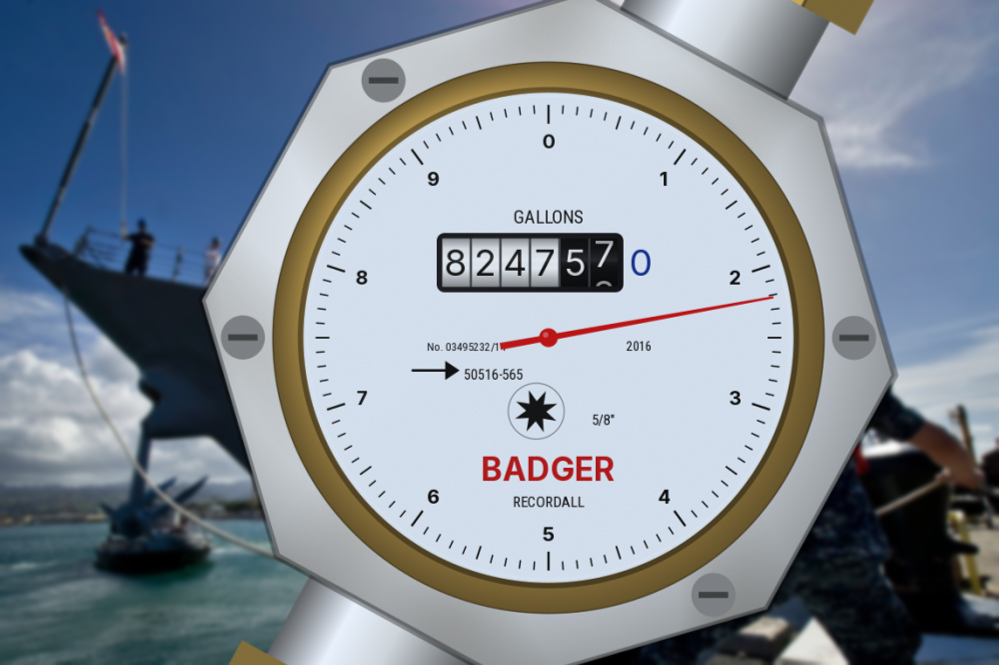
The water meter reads 8247572.2 (gal)
